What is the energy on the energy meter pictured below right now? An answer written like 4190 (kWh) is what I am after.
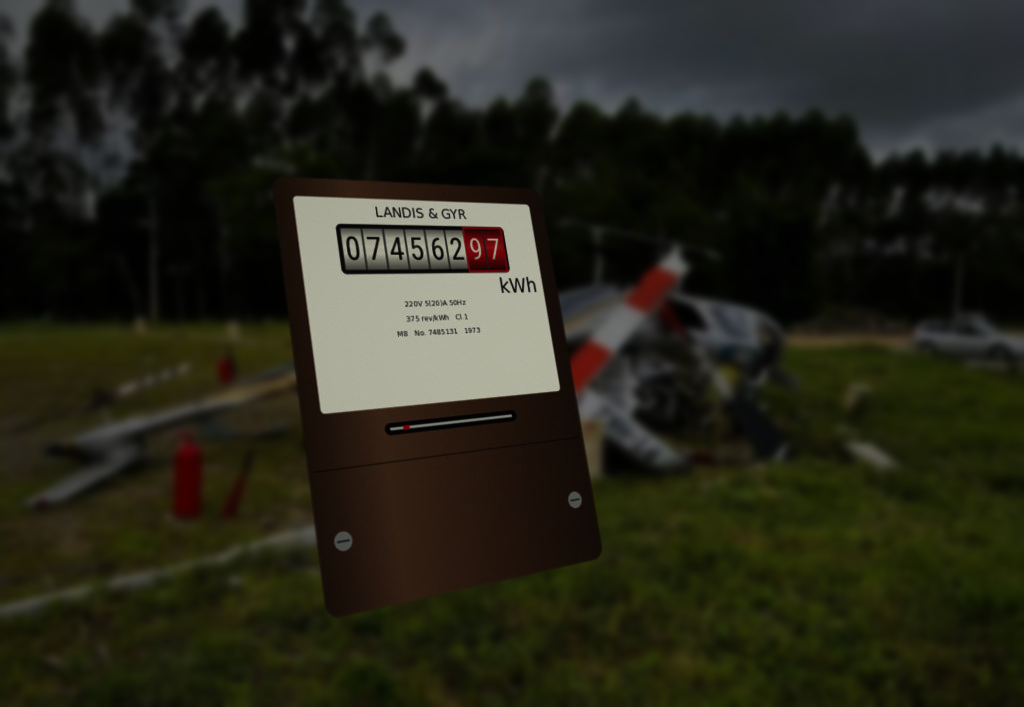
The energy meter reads 74562.97 (kWh)
